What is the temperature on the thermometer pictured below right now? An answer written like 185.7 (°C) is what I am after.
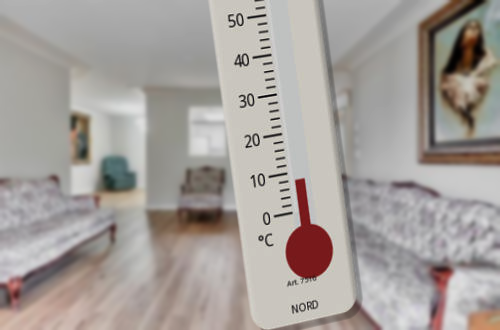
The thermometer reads 8 (°C)
